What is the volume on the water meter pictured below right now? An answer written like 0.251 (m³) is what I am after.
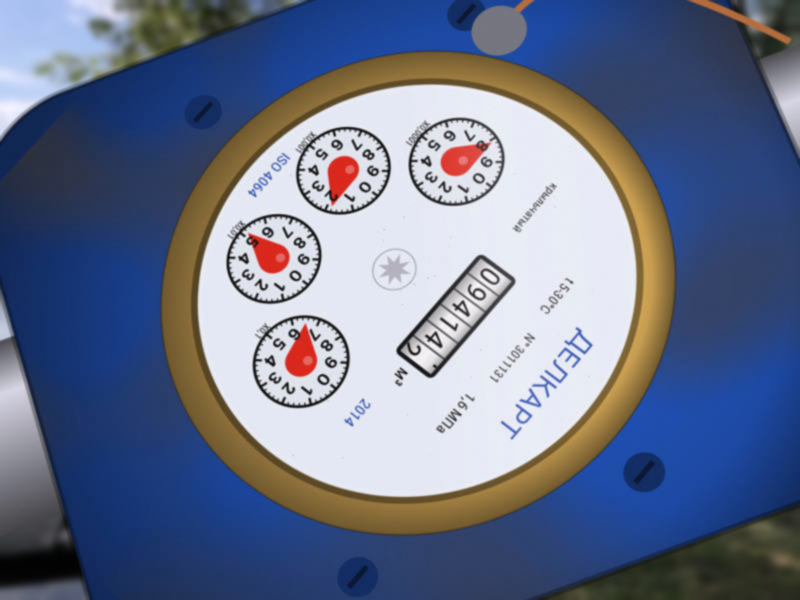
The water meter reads 94141.6518 (m³)
